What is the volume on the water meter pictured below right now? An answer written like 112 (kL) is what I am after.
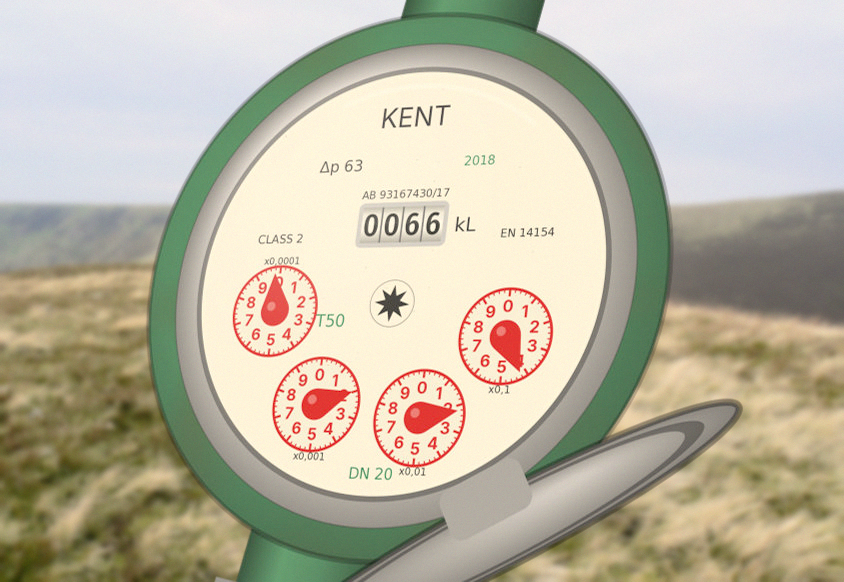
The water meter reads 66.4219 (kL)
